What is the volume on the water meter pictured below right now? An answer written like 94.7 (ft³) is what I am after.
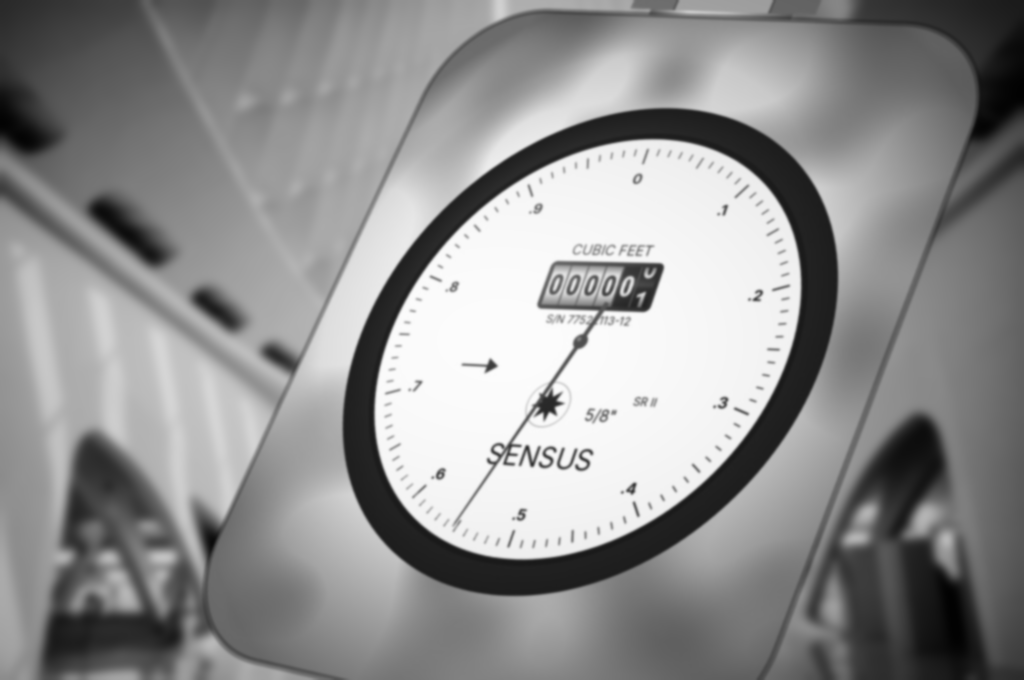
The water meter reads 0.55 (ft³)
